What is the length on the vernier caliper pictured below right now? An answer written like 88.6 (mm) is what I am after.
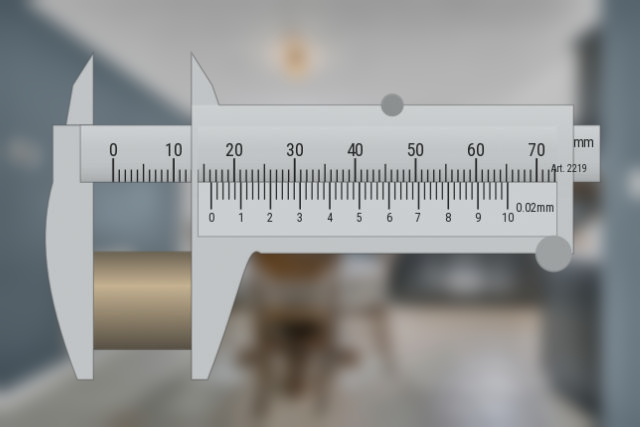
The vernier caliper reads 16.2 (mm)
